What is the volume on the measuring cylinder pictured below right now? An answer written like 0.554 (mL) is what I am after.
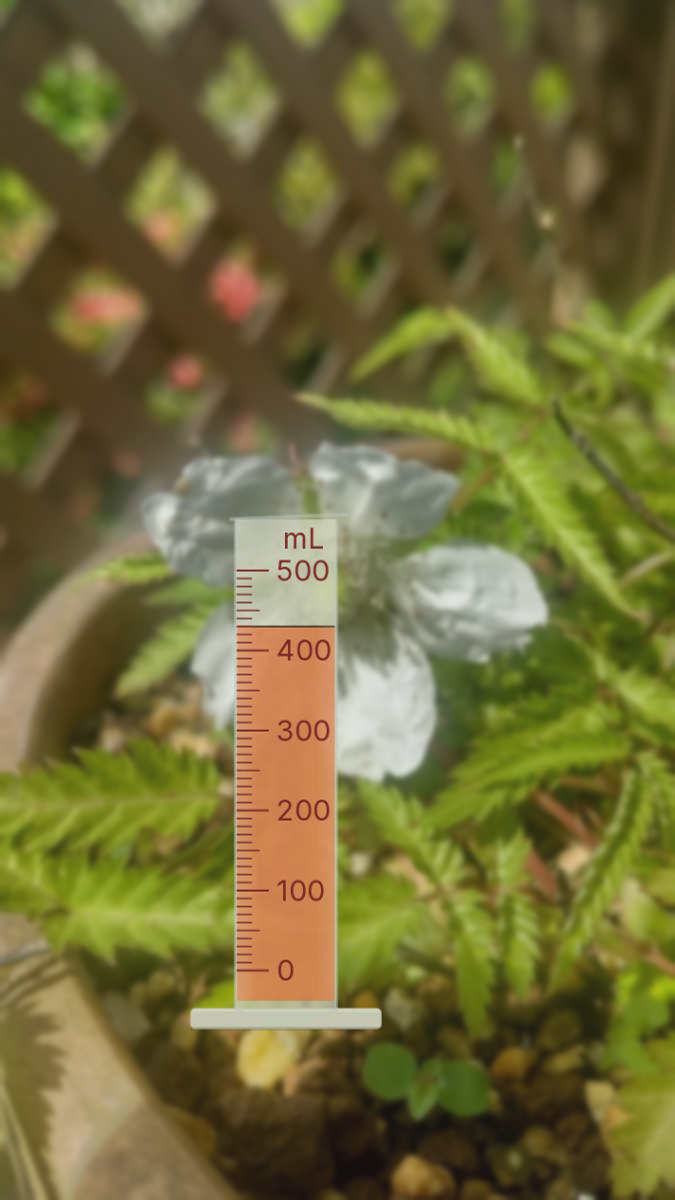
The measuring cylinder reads 430 (mL)
